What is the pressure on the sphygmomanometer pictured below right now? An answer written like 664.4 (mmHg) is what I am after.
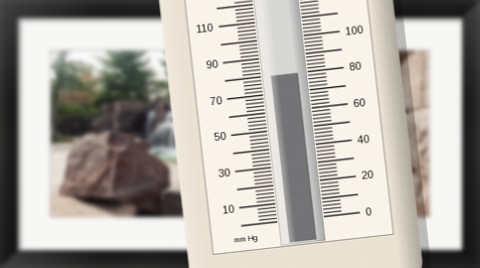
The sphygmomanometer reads 80 (mmHg)
